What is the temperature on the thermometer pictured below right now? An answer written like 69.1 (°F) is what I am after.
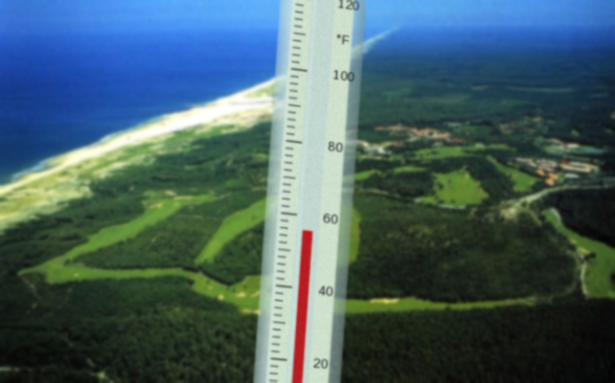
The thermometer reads 56 (°F)
